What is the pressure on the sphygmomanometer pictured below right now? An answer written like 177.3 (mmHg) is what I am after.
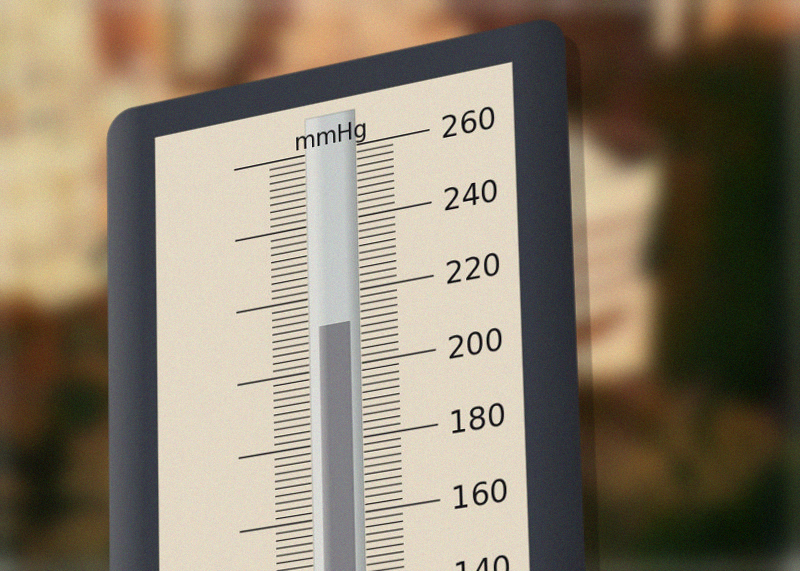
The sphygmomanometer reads 212 (mmHg)
